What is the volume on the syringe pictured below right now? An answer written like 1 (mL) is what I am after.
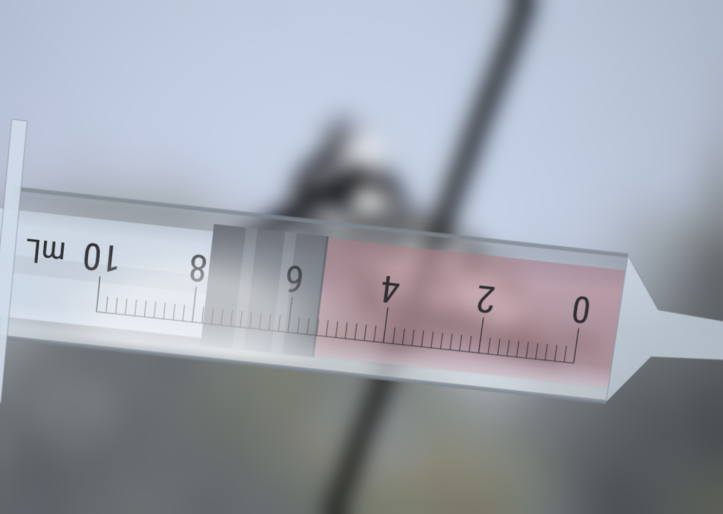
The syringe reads 5.4 (mL)
